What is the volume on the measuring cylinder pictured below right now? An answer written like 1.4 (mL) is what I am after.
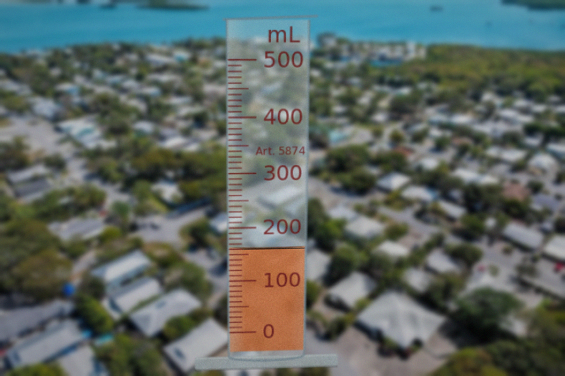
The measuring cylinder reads 160 (mL)
